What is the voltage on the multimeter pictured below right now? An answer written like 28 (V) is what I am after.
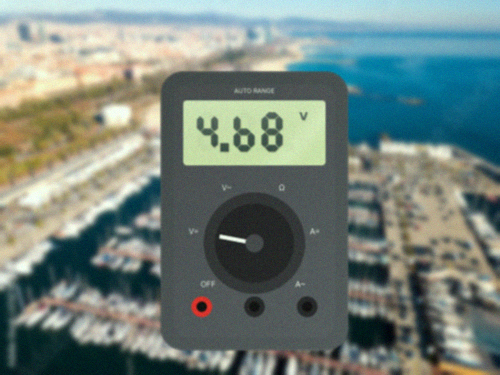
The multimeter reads 4.68 (V)
